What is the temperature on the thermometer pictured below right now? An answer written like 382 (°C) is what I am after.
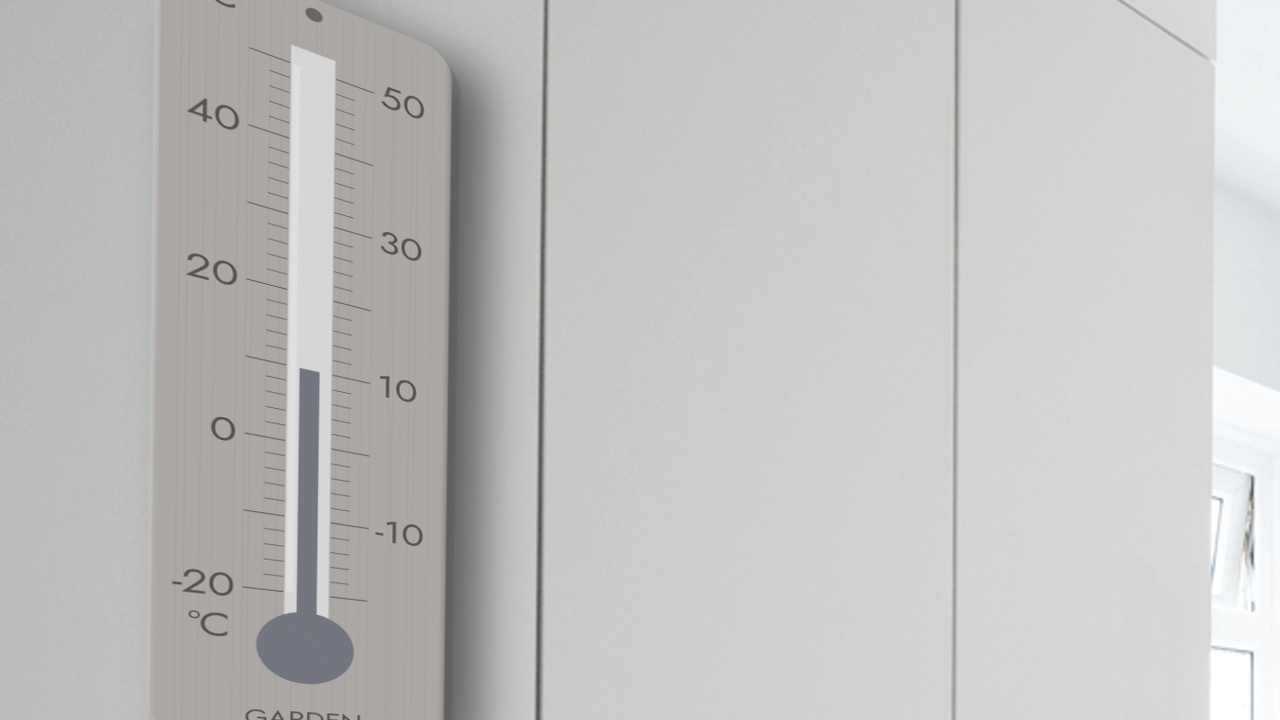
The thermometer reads 10 (°C)
